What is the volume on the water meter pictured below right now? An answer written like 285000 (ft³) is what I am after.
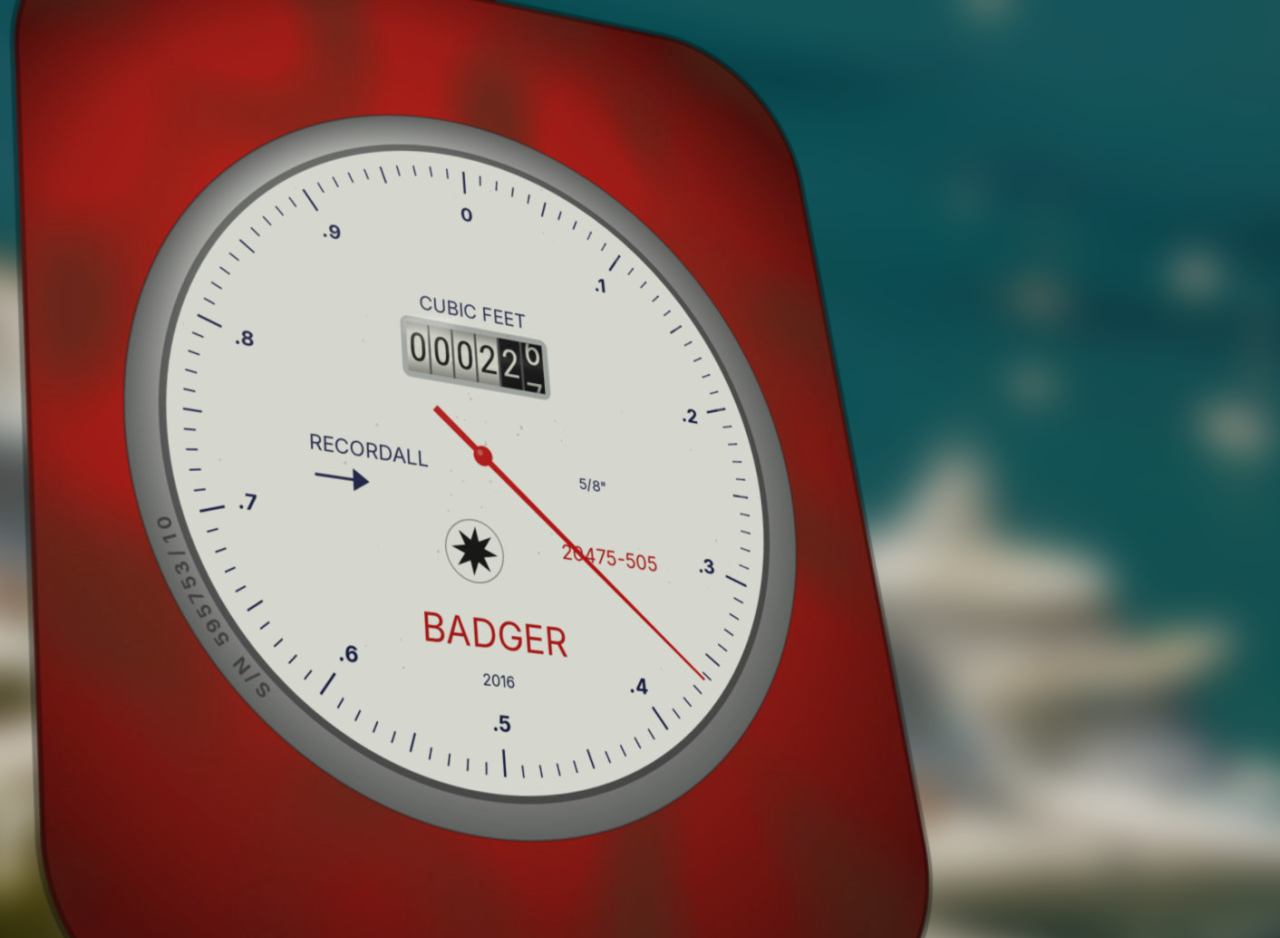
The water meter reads 226.36 (ft³)
